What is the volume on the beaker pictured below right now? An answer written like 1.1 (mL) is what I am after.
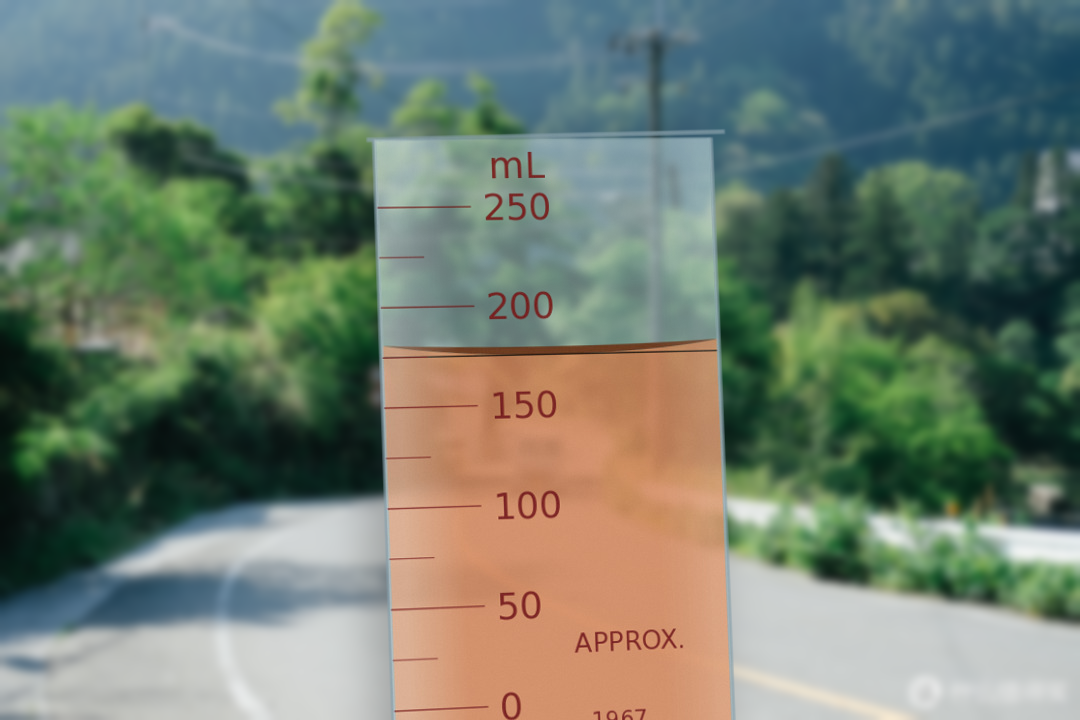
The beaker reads 175 (mL)
